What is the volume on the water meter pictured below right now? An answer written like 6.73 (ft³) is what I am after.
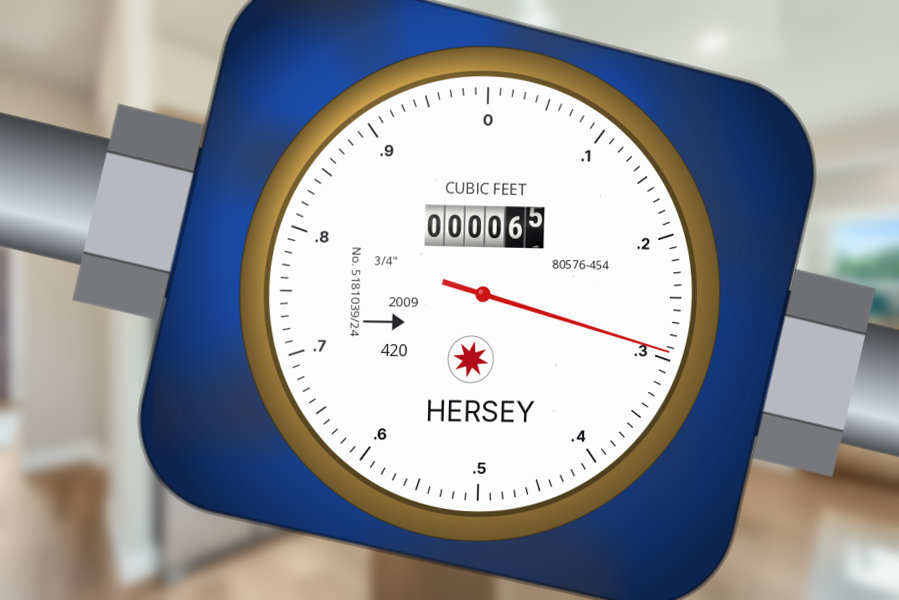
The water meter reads 65.29 (ft³)
